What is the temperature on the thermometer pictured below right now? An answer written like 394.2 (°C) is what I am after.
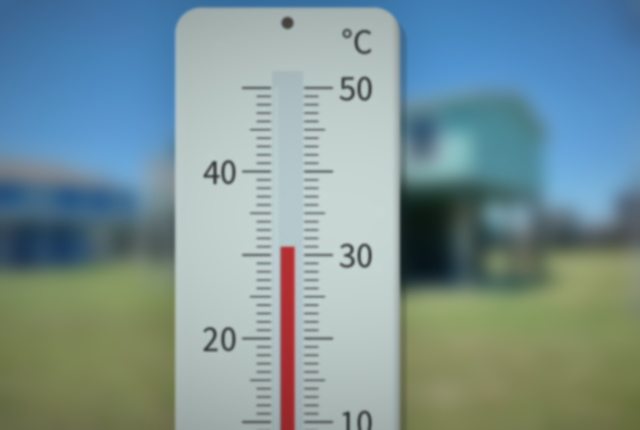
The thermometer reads 31 (°C)
